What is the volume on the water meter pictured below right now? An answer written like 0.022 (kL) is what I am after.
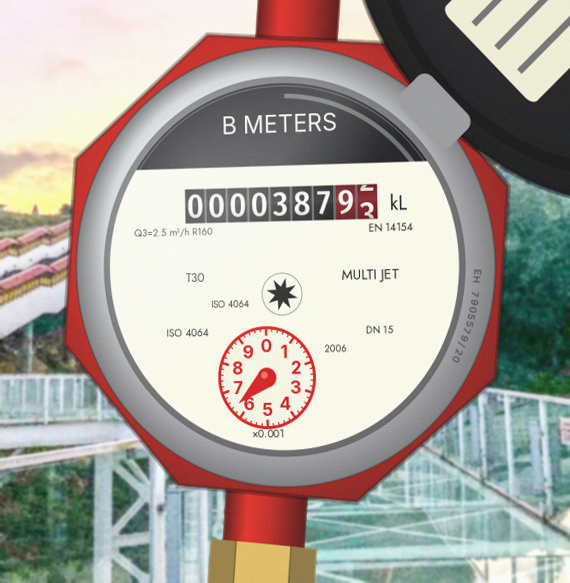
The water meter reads 387.926 (kL)
